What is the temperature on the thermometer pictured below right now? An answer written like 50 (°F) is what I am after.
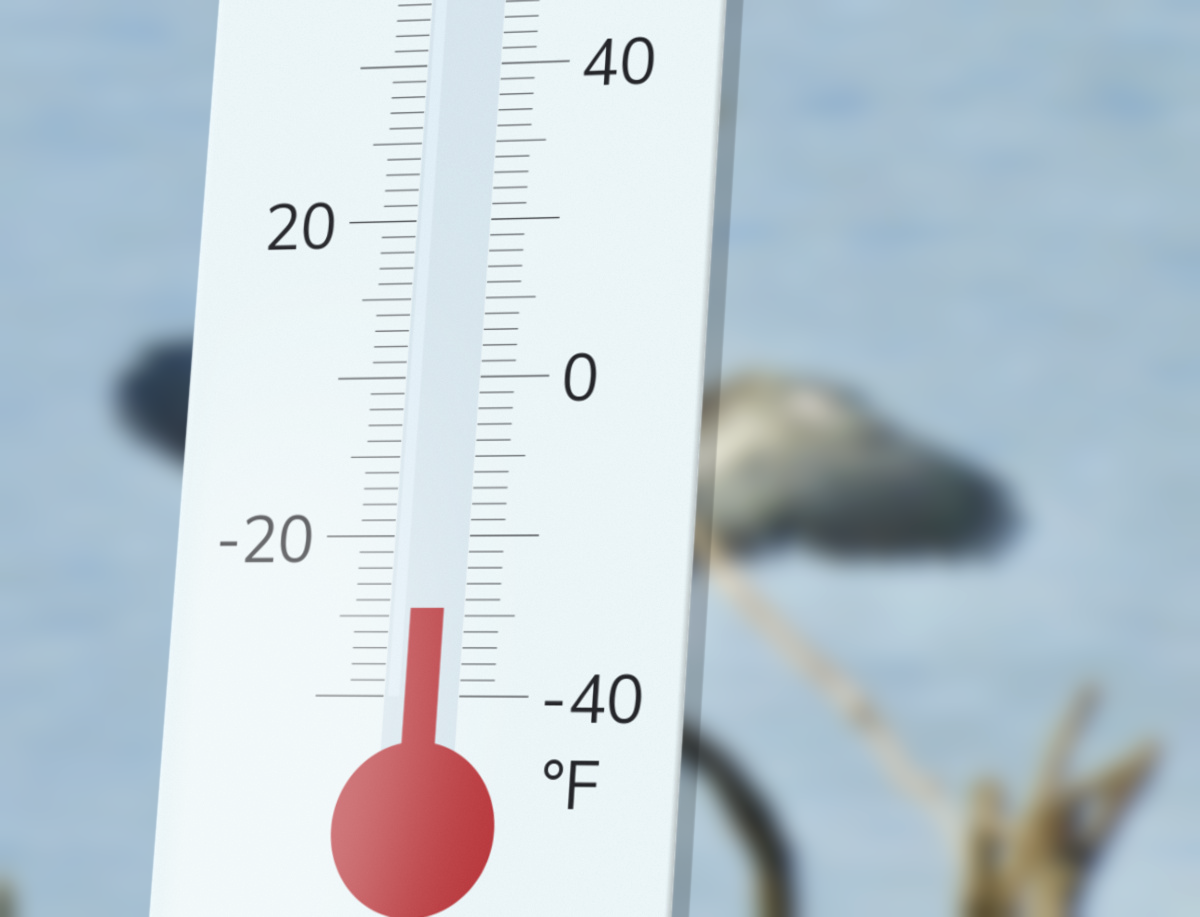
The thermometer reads -29 (°F)
